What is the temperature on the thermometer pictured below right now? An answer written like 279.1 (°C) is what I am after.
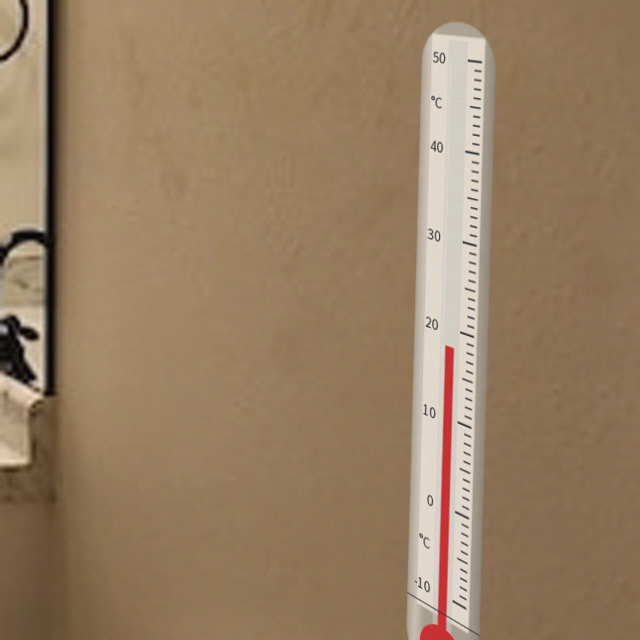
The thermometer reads 18 (°C)
